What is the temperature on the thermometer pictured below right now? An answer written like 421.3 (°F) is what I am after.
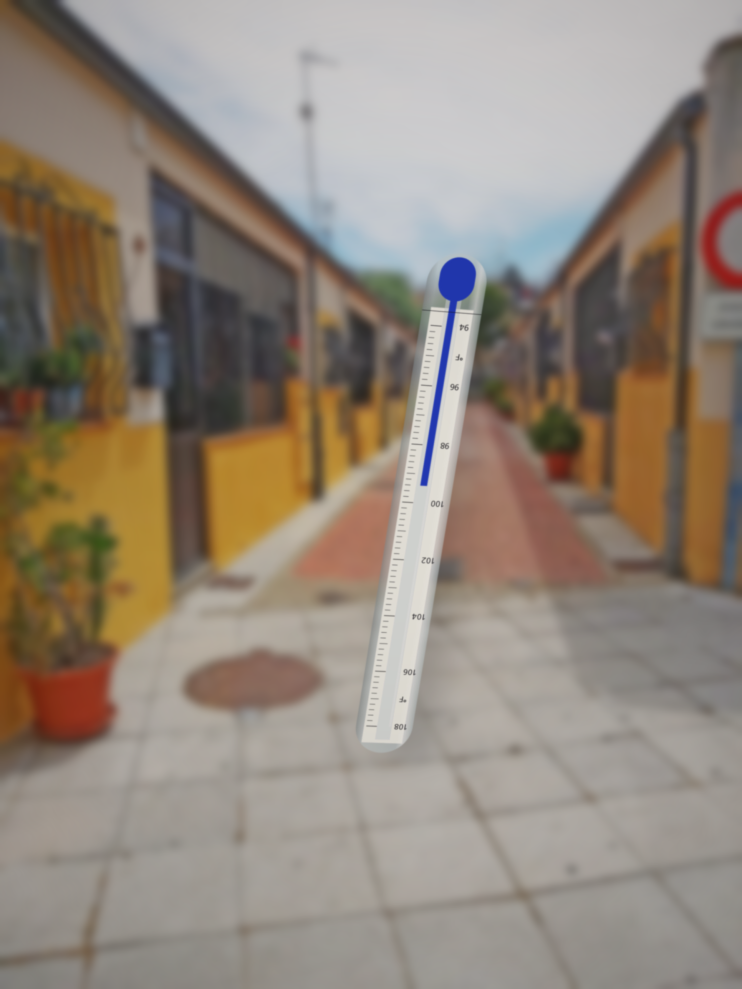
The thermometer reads 99.4 (°F)
